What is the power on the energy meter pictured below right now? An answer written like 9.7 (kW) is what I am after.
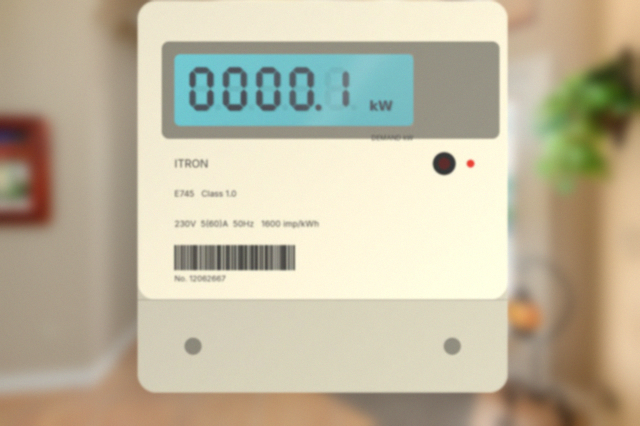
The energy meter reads 0.1 (kW)
